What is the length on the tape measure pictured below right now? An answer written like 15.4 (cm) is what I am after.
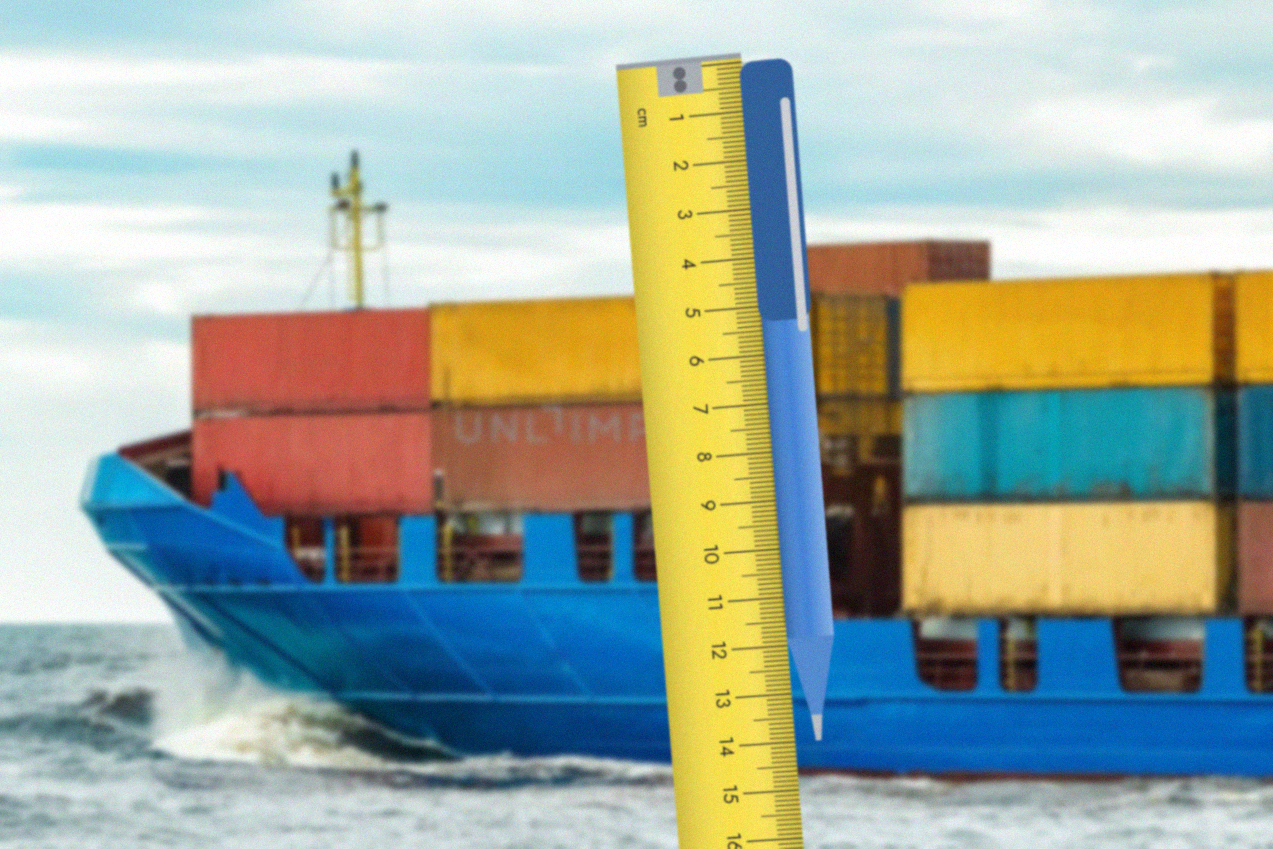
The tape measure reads 14 (cm)
